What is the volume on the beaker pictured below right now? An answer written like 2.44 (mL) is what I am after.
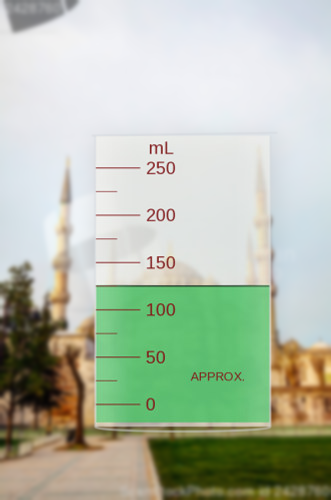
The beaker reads 125 (mL)
